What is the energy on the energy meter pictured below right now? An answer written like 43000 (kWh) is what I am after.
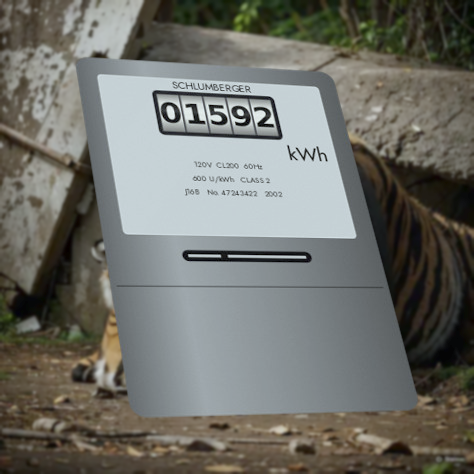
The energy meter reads 1592 (kWh)
